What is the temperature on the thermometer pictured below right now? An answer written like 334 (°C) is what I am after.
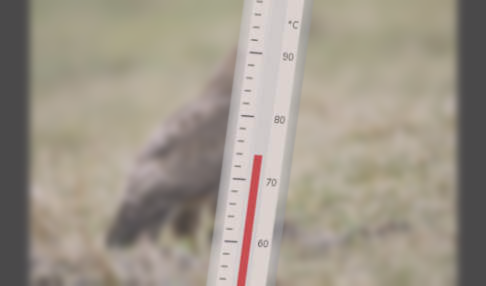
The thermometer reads 74 (°C)
